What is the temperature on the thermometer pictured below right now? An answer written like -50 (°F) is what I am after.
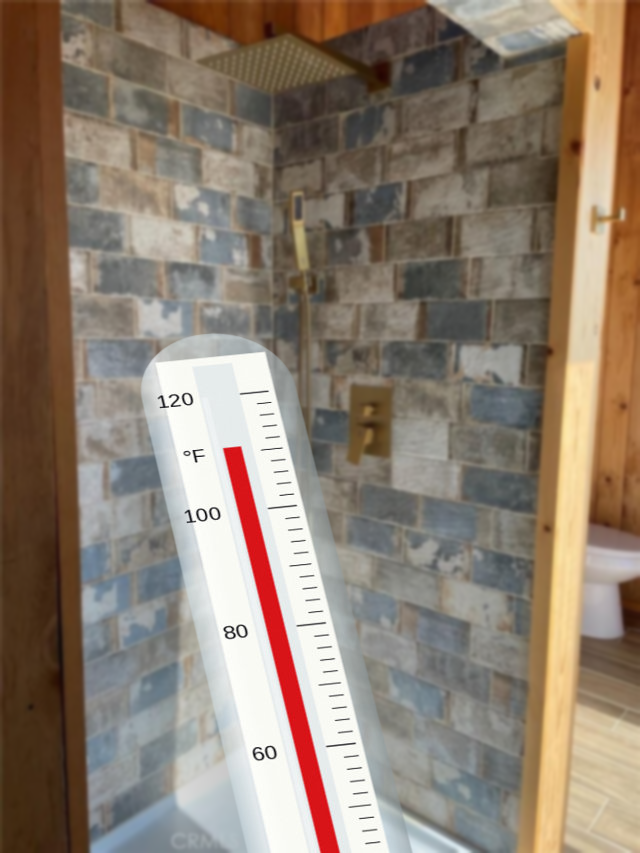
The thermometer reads 111 (°F)
